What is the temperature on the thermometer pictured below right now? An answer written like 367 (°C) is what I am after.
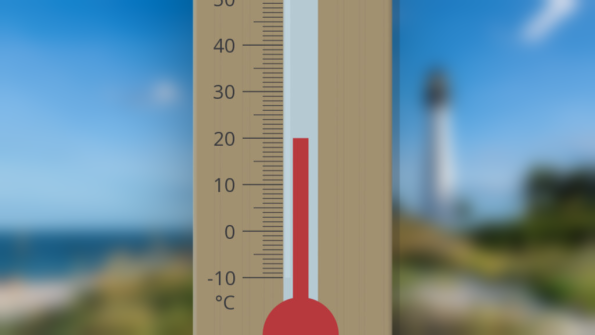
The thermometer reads 20 (°C)
